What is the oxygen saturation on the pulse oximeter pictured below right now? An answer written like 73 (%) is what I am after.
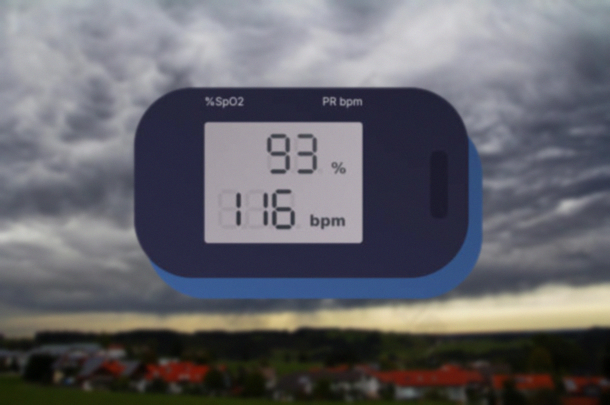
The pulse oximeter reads 93 (%)
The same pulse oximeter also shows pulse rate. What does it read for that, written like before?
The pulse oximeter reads 116 (bpm)
